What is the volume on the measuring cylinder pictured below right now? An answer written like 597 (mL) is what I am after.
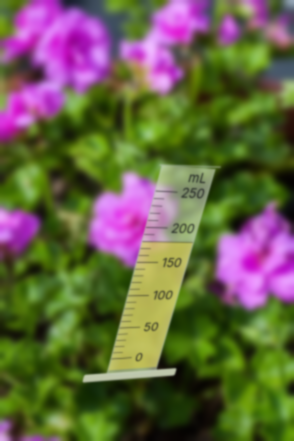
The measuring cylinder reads 180 (mL)
